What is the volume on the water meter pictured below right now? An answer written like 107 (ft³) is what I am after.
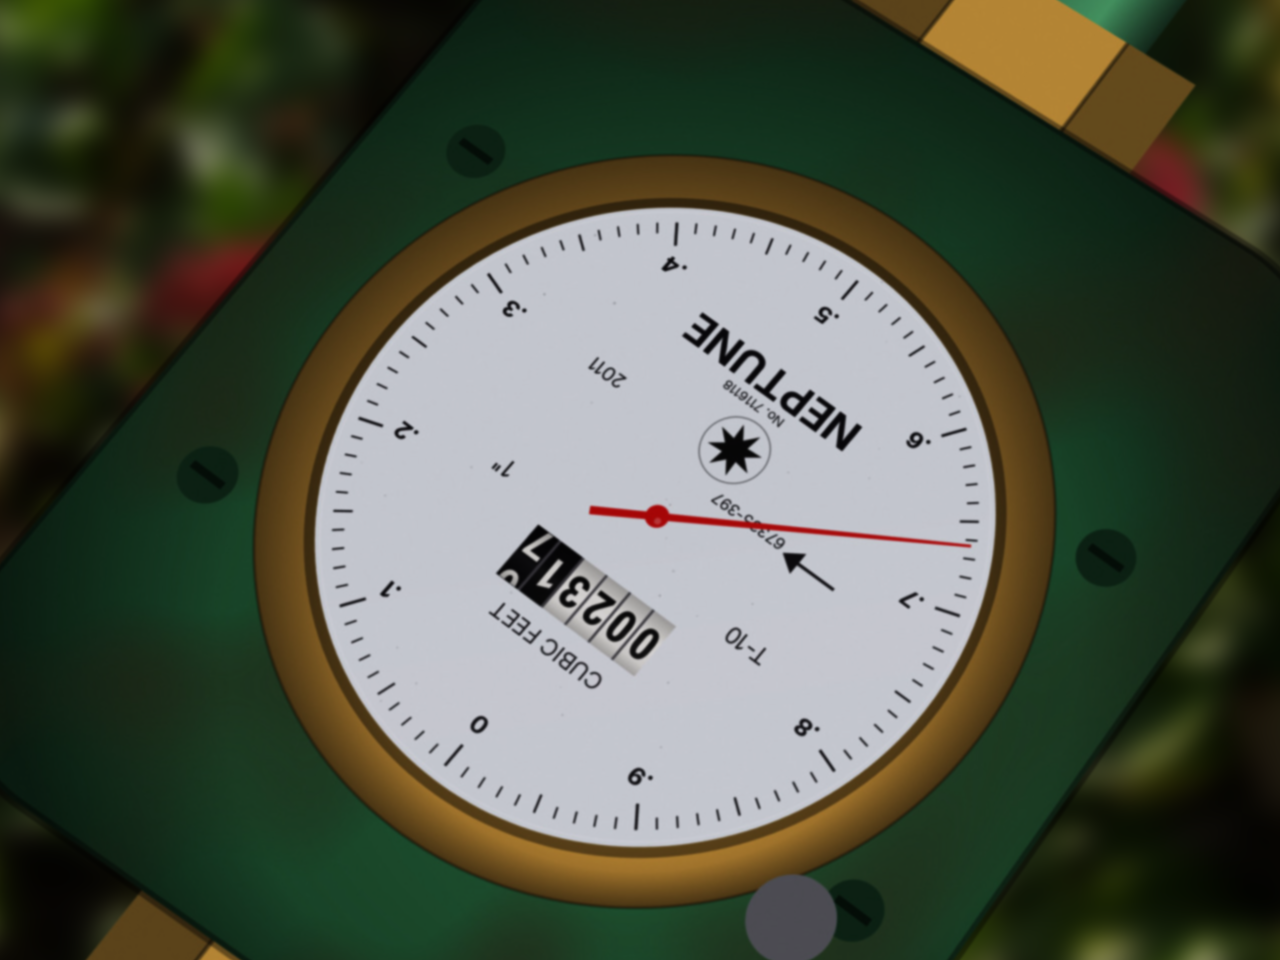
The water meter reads 2316.66 (ft³)
